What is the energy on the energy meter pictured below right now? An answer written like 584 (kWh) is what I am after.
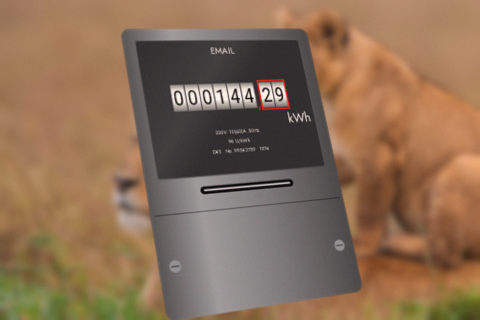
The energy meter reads 144.29 (kWh)
